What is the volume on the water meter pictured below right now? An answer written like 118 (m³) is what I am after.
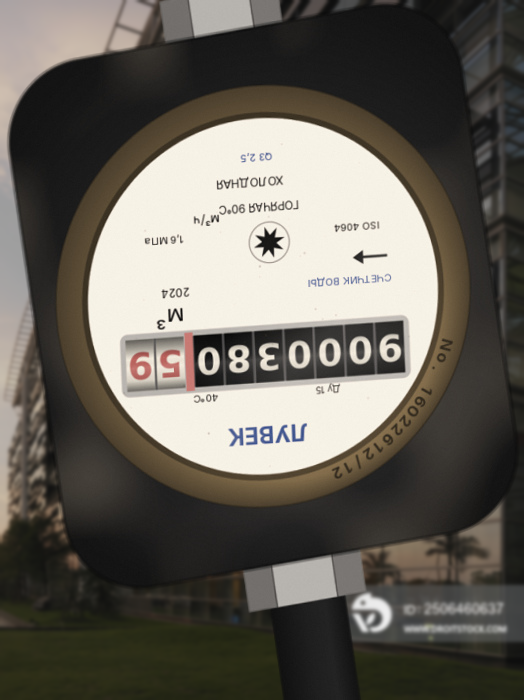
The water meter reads 9000380.59 (m³)
